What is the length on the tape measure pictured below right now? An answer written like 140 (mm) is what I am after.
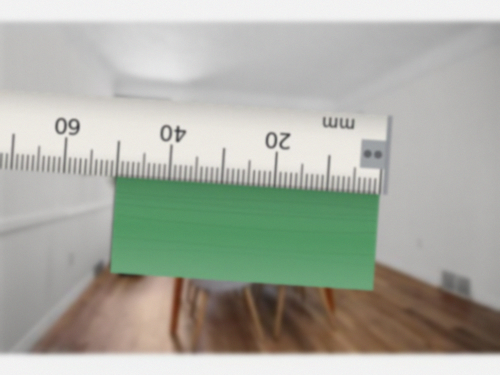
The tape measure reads 50 (mm)
